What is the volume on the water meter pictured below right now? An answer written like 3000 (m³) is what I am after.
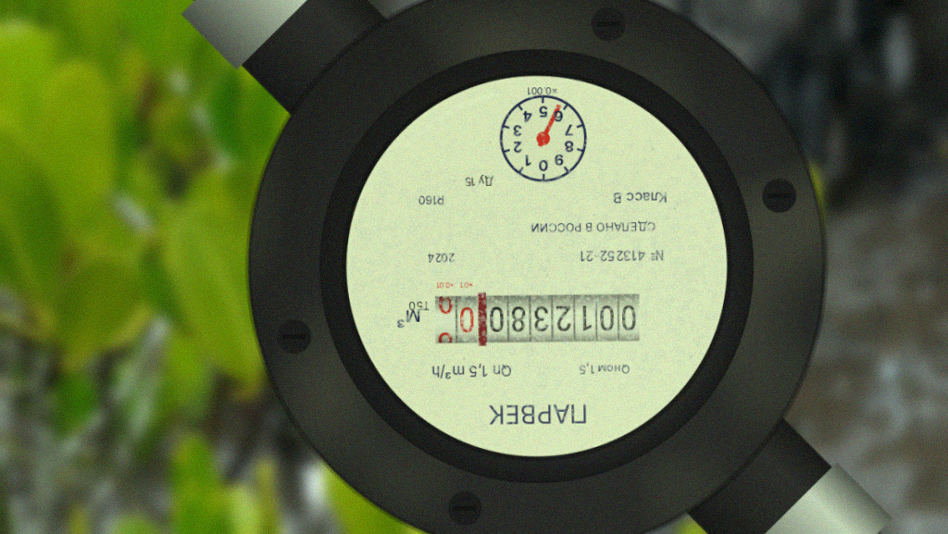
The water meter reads 12380.085 (m³)
